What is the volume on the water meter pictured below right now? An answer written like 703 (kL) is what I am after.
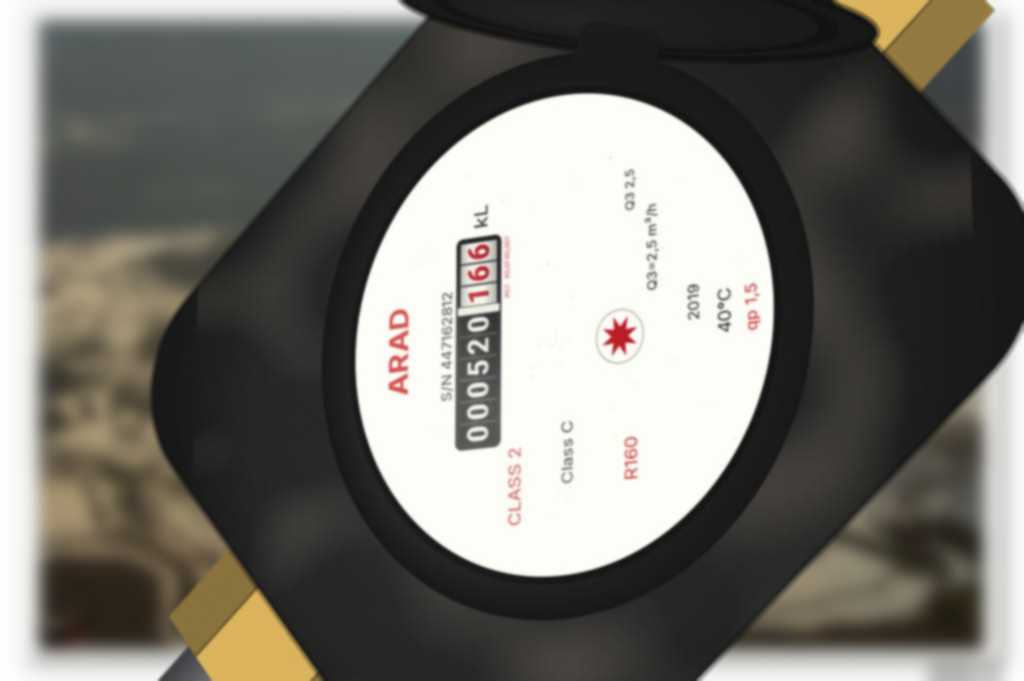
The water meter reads 520.166 (kL)
